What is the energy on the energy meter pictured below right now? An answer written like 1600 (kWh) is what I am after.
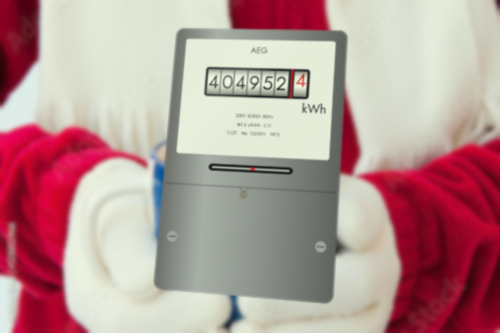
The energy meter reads 404952.4 (kWh)
